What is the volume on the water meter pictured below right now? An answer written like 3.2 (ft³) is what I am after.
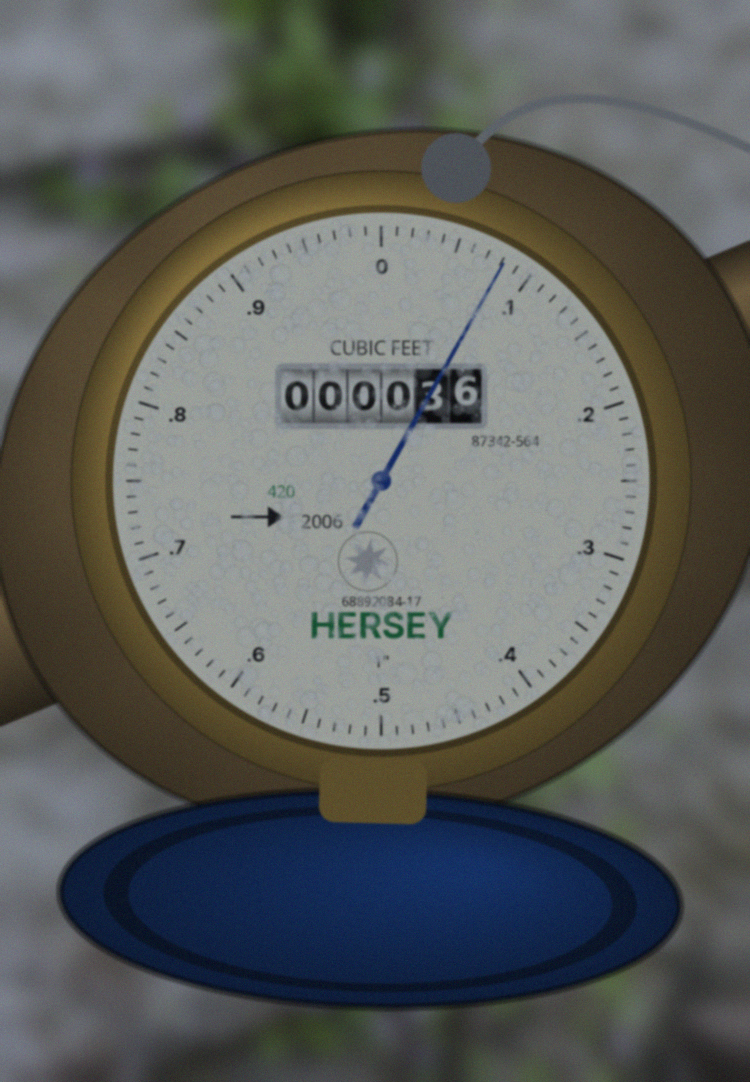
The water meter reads 36.08 (ft³)
